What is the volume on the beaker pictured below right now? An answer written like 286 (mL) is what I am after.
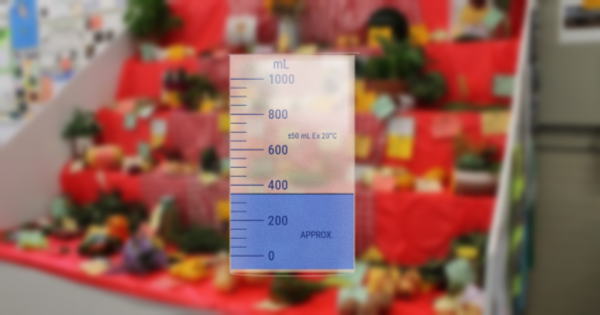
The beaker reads 350 (mL)
